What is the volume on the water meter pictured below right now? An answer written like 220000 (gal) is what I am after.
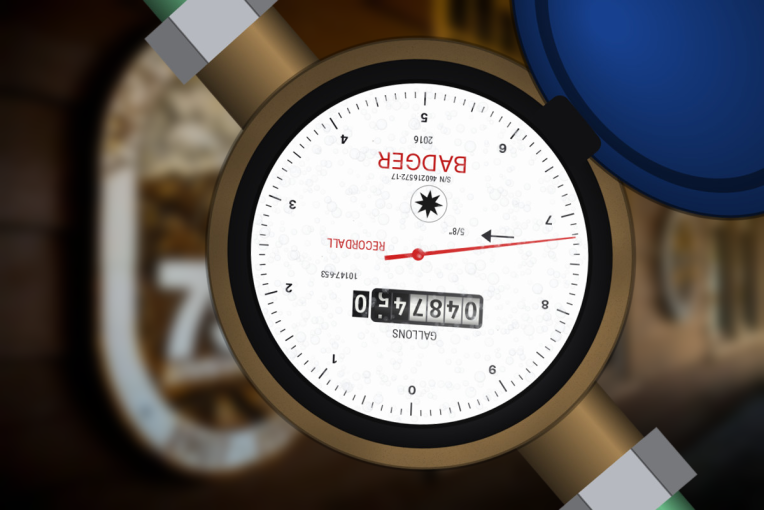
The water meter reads 487447.2 (gal)
